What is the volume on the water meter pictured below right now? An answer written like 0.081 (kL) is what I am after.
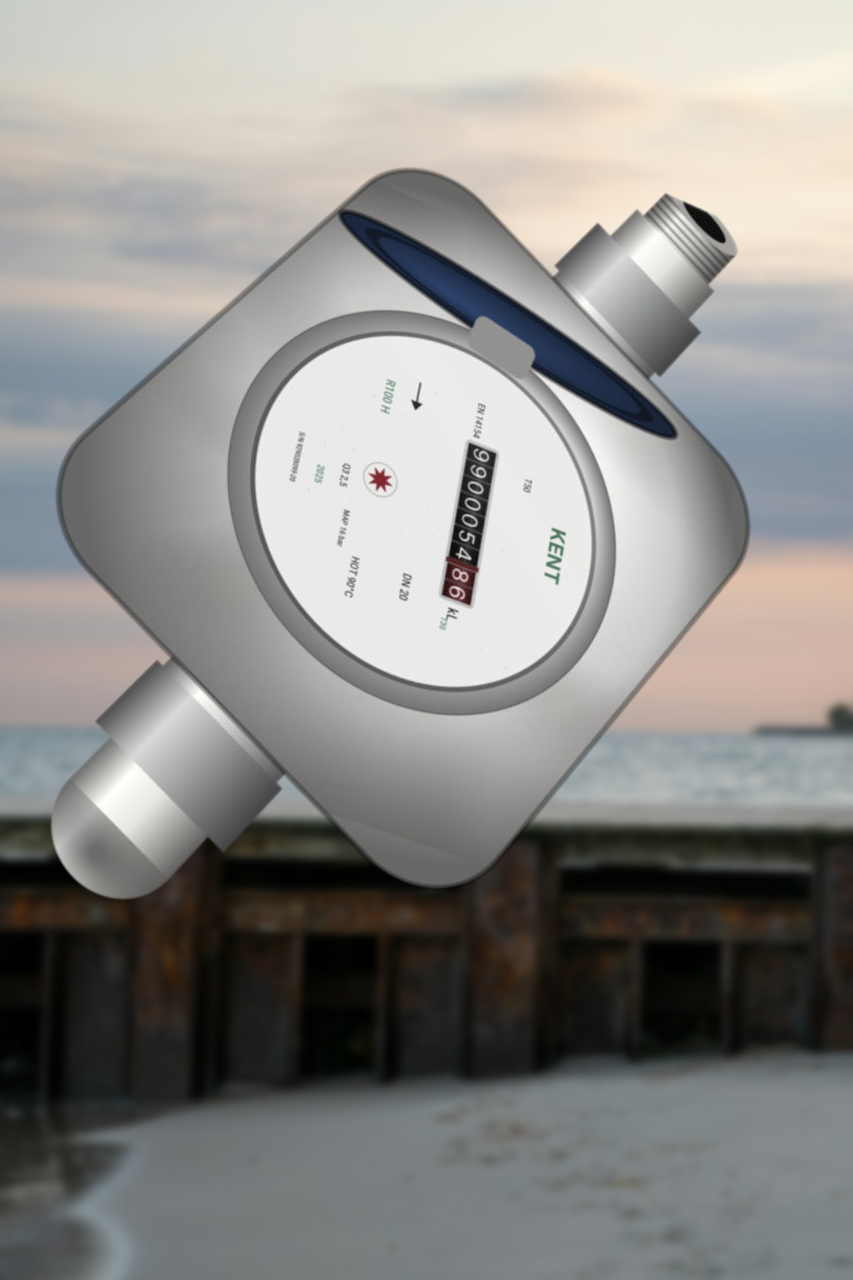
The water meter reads 9900054.86 (kL)
